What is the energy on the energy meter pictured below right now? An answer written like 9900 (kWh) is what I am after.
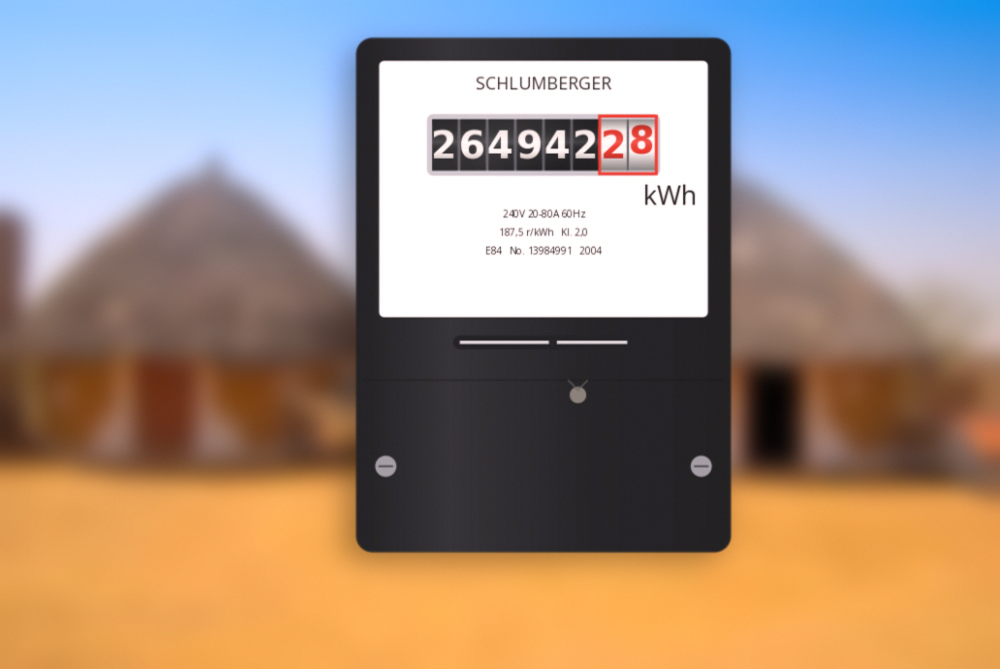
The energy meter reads 264942.28 (kWh)
